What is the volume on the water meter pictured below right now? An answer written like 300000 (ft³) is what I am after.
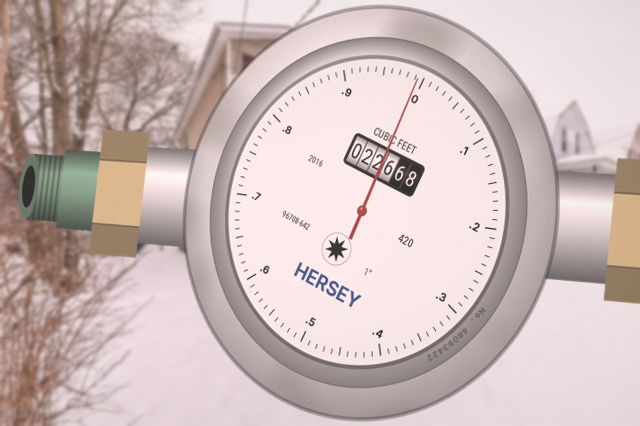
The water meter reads 22667.99 (ft³)
